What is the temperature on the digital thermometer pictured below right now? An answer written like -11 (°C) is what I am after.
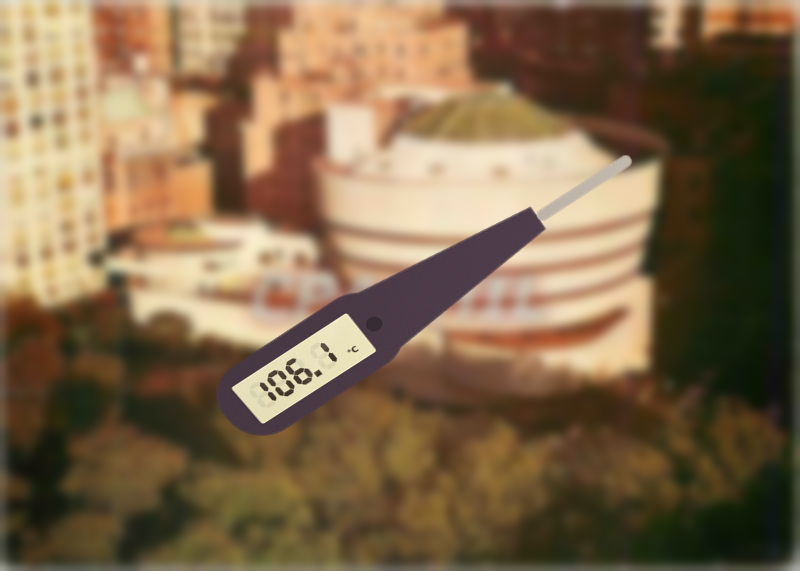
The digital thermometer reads 106.1 (°C)
